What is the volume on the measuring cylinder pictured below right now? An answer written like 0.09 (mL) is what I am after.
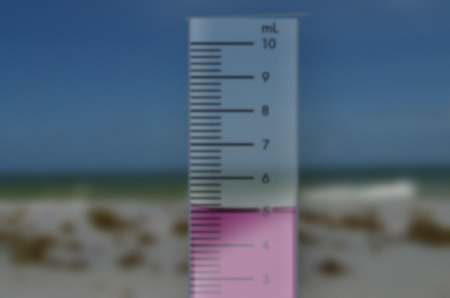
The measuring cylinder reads 5 (mL)
